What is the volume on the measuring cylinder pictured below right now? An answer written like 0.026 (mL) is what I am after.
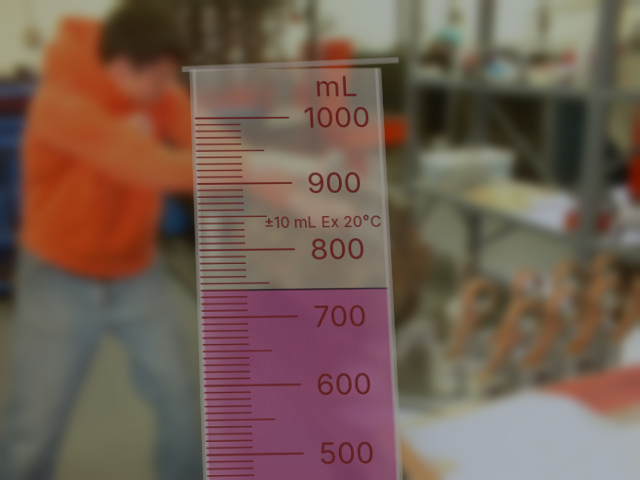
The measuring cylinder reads 740 (mL)
